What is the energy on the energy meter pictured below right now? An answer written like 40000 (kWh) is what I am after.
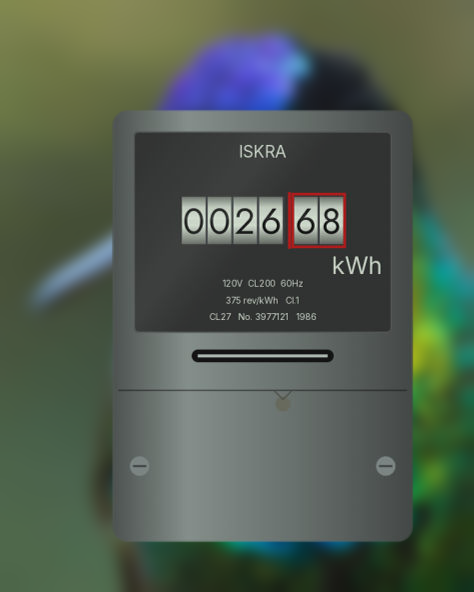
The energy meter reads 26.68 (kWh)
